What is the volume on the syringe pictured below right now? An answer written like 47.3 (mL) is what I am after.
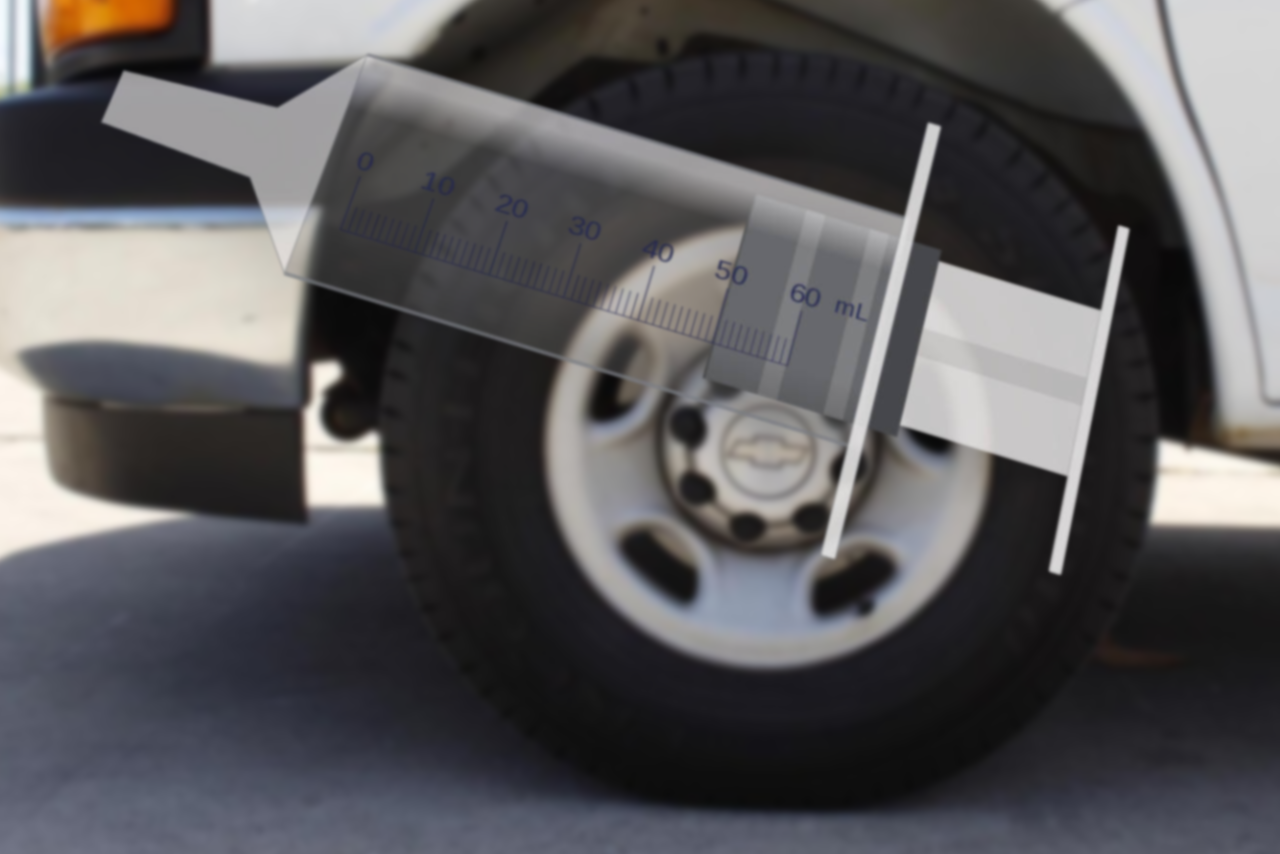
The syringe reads 50 (mL)
